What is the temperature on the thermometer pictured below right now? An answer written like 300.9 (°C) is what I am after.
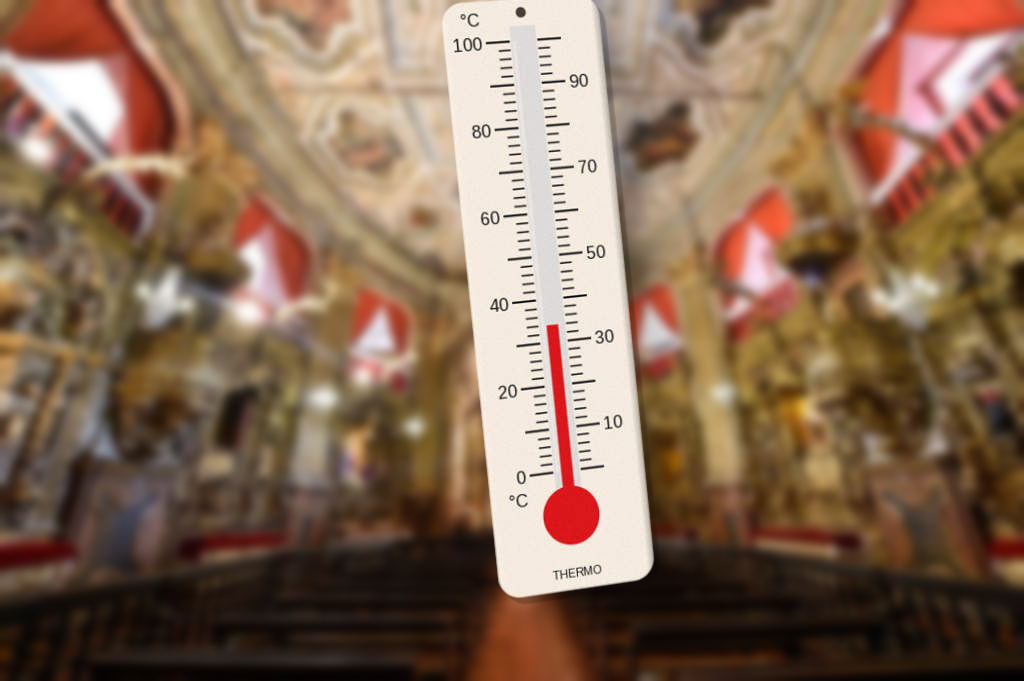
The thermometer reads 34 (°C)
